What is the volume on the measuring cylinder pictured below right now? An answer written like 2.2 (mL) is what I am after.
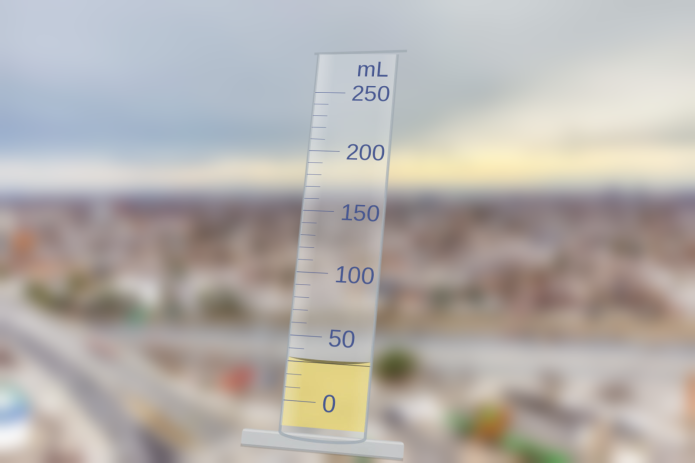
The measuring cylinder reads 30 (mL)
